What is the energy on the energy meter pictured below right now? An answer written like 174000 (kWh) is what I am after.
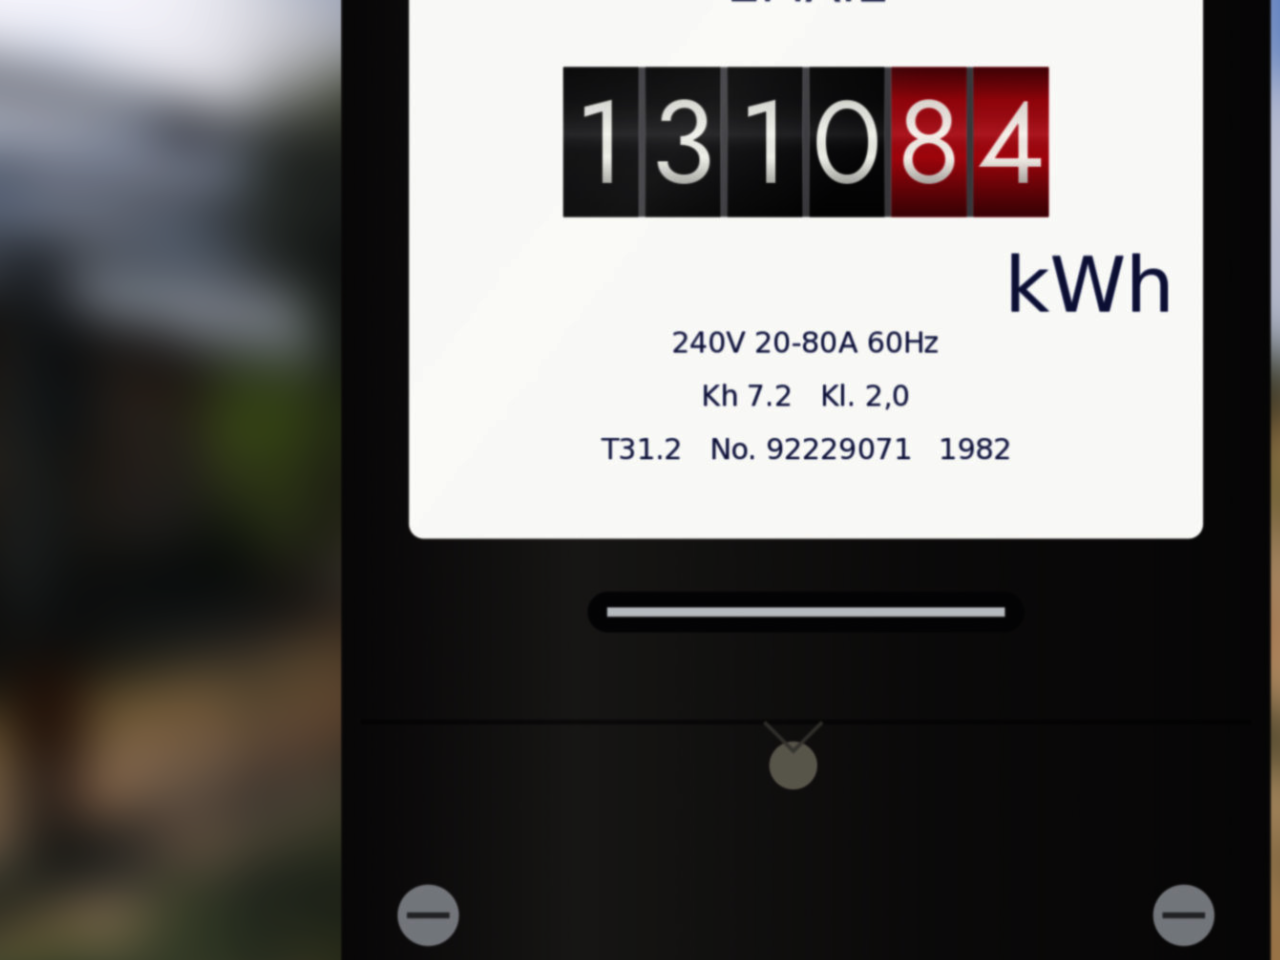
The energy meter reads 1310.84 (kWh)
